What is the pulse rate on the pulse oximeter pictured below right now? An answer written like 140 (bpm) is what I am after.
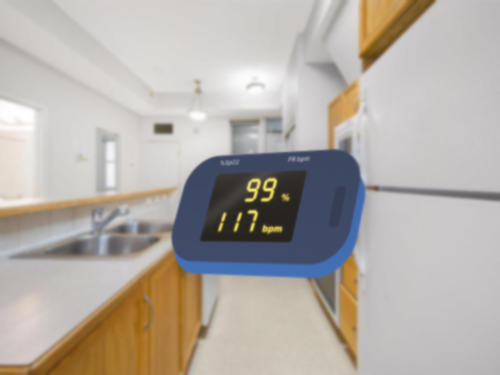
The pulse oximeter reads 117 (bpm)
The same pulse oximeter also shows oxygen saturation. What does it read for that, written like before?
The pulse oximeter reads 99 (%)
